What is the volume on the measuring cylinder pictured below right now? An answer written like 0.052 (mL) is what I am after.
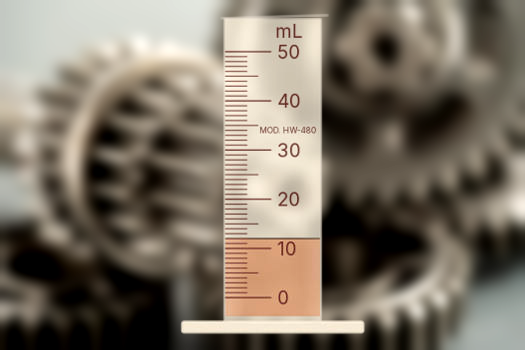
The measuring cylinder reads 12 (mL)
